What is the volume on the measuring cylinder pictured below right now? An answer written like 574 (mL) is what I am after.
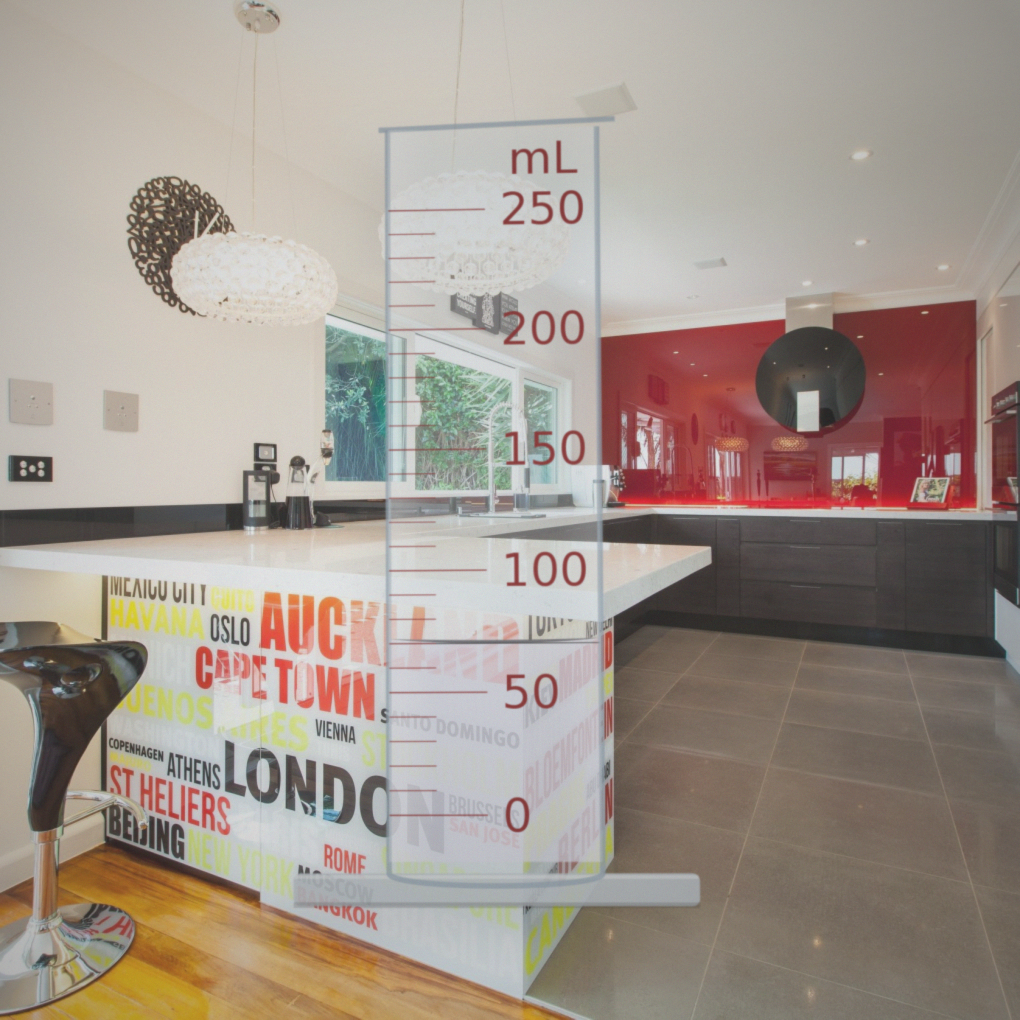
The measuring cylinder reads 70 (mL)
